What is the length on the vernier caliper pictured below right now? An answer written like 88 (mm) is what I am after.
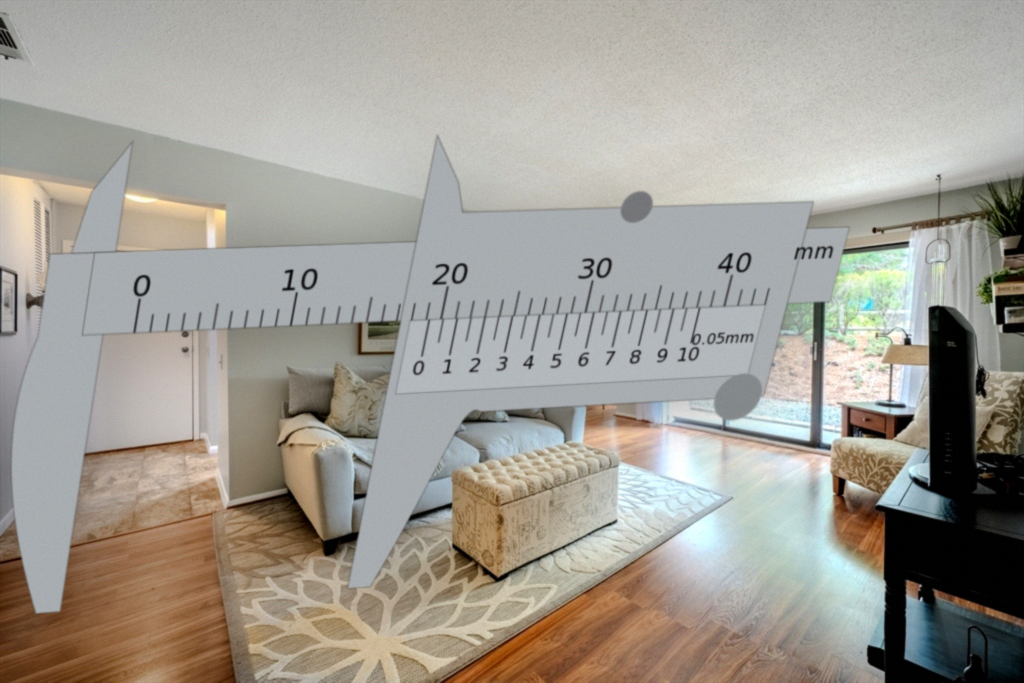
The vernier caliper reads 19.2 (mm)
